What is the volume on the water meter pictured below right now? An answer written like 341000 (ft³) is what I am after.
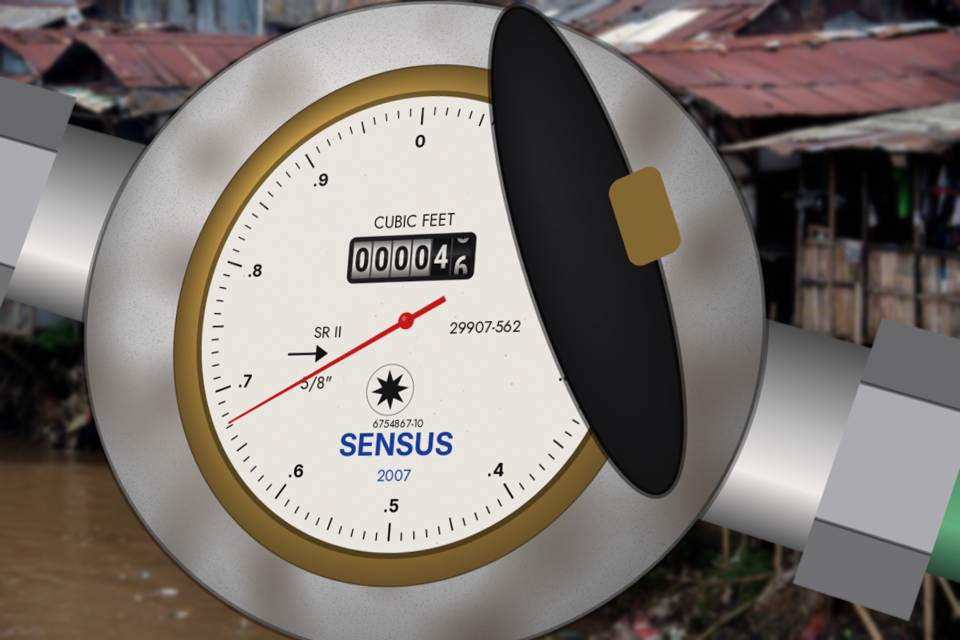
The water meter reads 45.67 (ft³)
